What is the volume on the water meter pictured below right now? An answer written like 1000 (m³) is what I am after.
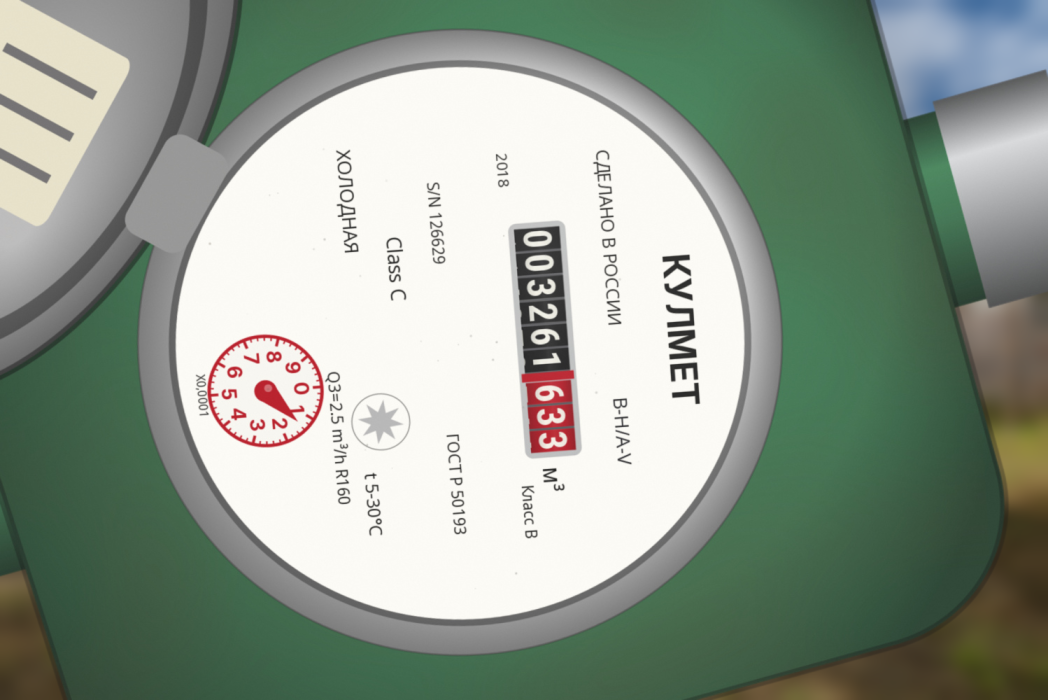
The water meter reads 3261.6331 (m³)
